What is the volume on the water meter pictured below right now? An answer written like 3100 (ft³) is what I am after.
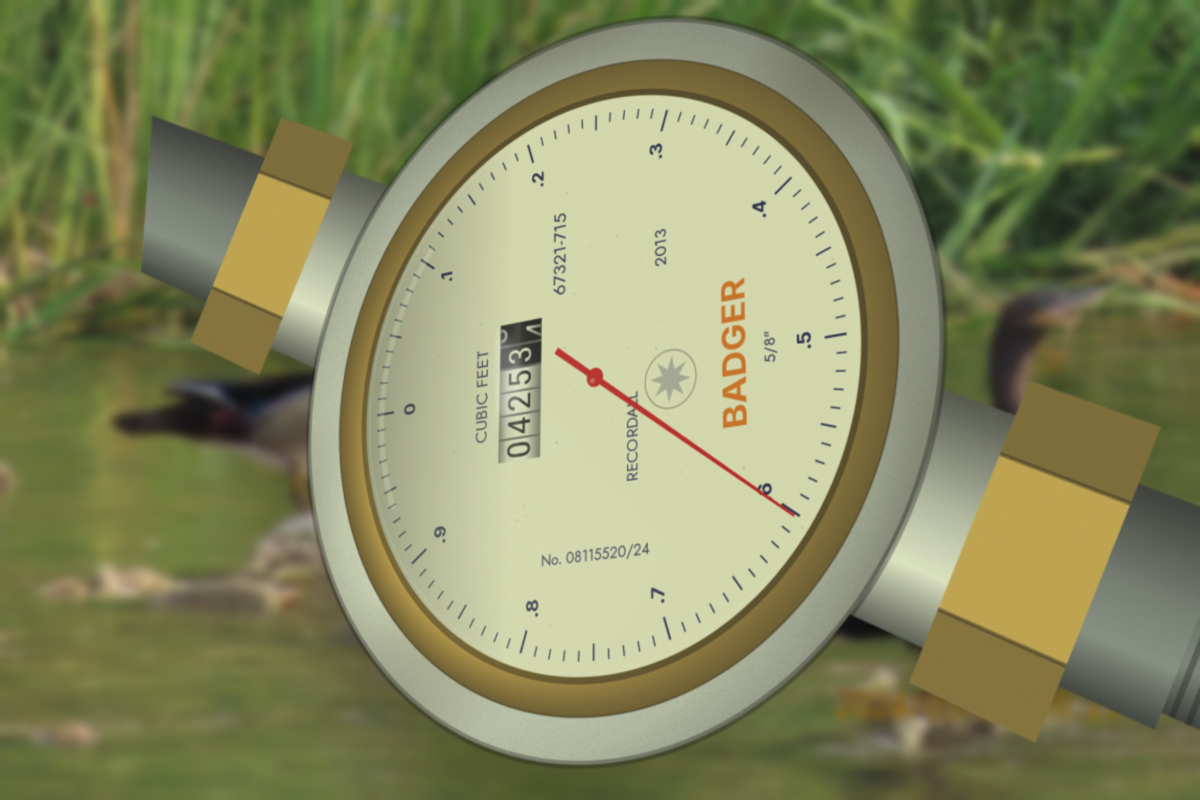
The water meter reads 42533.60 (ft³)
